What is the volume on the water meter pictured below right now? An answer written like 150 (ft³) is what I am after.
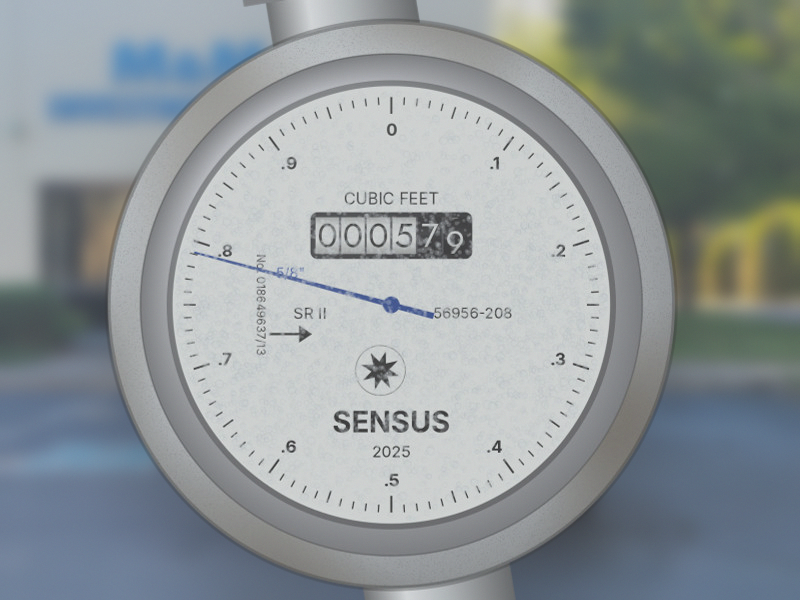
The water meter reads 578.79 (ft³)
